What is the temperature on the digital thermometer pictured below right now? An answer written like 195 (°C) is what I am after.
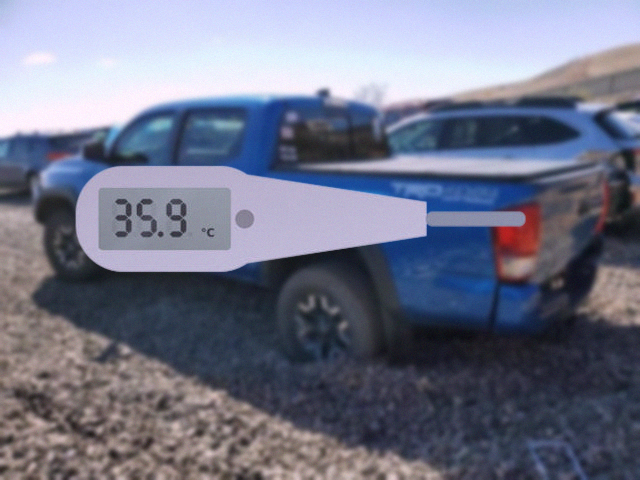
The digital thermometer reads 35.9 (°C)
